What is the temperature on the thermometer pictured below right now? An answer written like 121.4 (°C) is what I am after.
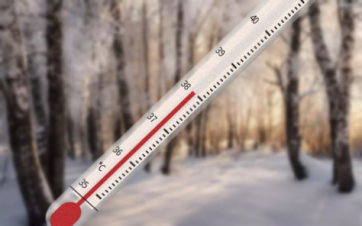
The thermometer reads 38 (°C)
